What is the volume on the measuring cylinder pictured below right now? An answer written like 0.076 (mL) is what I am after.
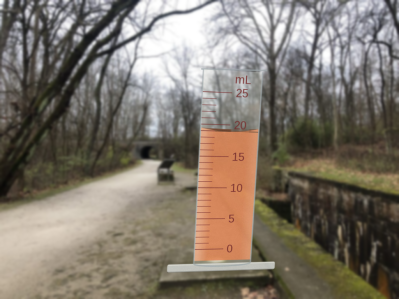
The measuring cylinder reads 19 (mL)
